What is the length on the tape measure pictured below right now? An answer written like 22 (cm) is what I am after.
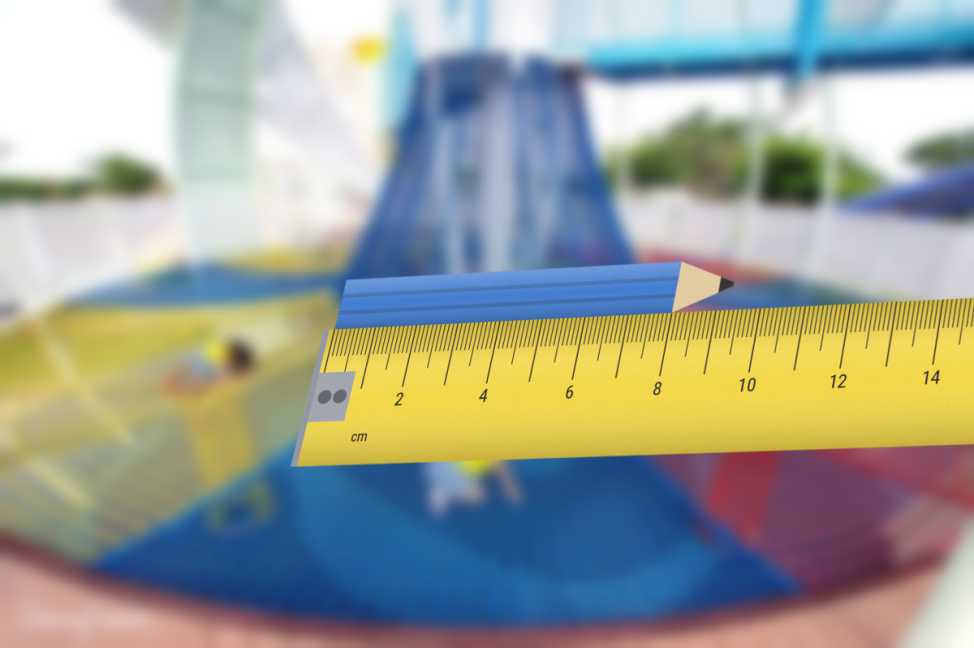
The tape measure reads 9.3 (cm)
